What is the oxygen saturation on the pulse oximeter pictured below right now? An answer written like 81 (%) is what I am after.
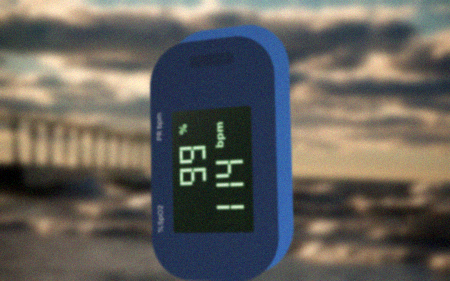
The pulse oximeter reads 99 (%)
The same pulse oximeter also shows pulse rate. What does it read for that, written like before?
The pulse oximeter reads 114 (bpm)
